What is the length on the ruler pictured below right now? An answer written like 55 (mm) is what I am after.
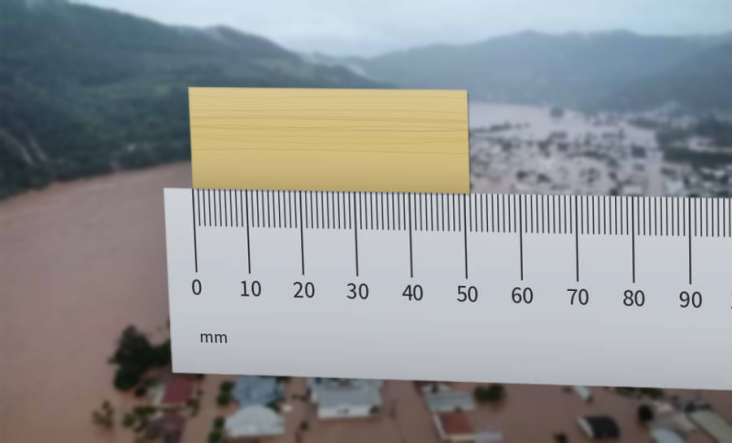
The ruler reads 51 (mm)
